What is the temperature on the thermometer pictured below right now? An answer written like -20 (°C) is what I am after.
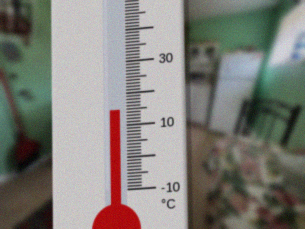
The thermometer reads 15 (°C)
